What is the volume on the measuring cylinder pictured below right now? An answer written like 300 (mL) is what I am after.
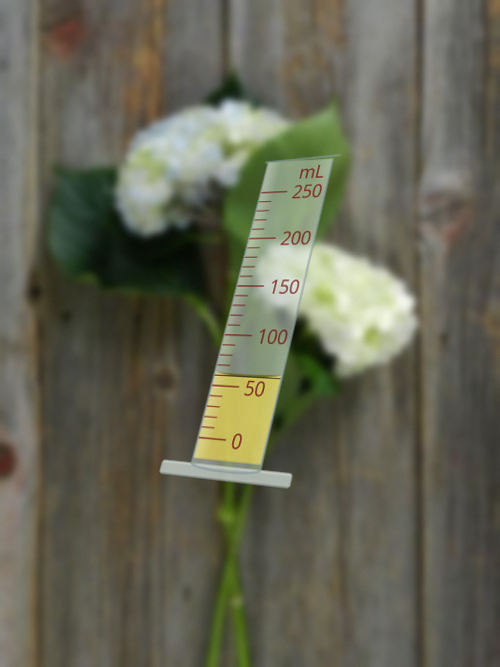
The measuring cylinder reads 60 (mL)
